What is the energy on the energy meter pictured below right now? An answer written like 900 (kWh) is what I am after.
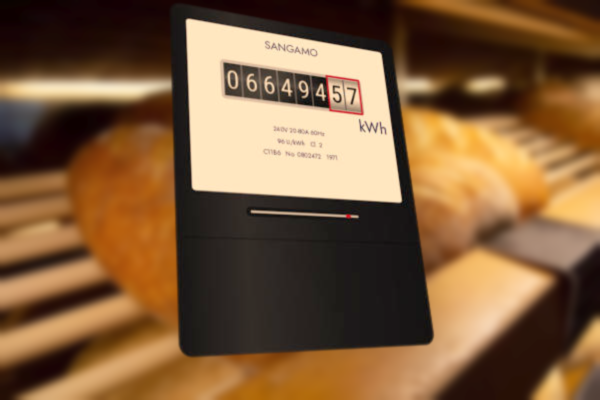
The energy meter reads 66494.57 (kWh)
